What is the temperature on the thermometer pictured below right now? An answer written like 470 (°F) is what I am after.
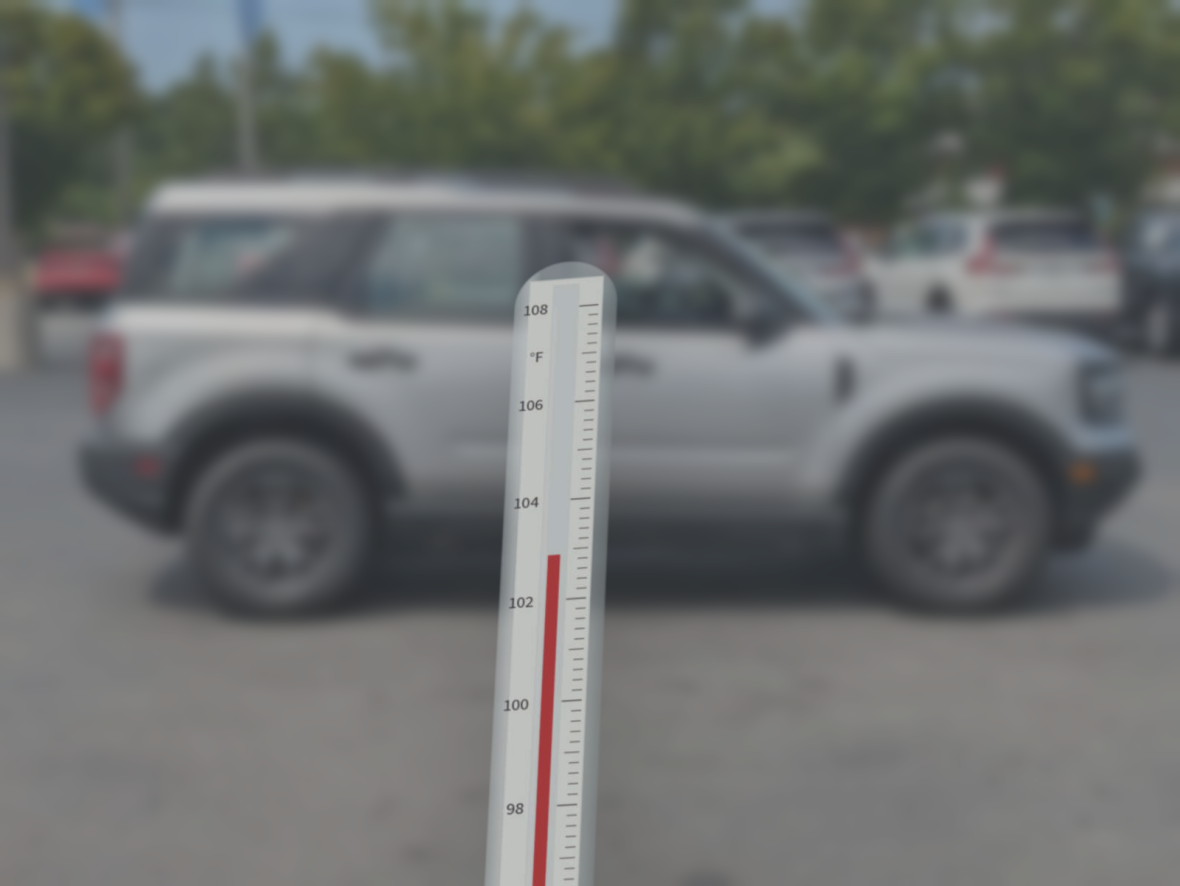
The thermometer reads 102.9 (°F)
